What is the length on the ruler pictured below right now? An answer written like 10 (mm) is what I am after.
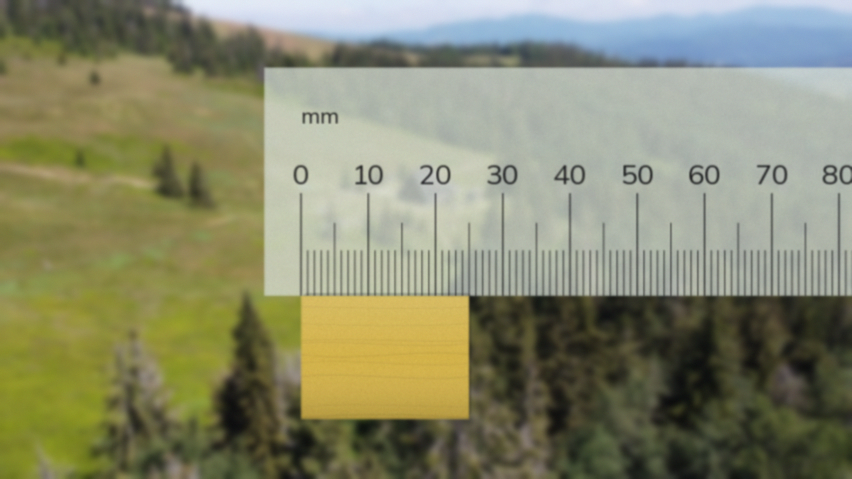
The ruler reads 25 (mm)
